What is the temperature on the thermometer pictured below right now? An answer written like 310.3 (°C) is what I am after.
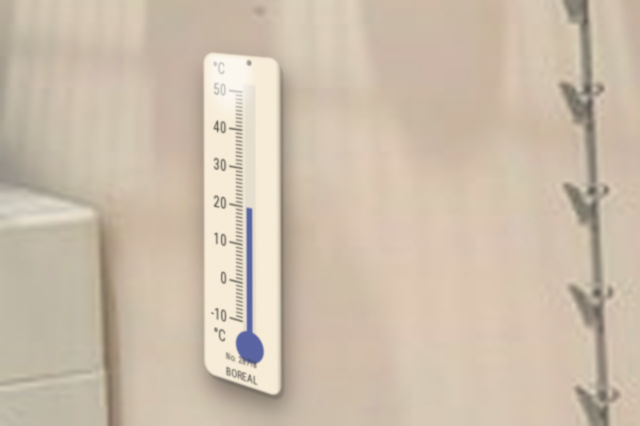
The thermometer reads 20 (°C)
